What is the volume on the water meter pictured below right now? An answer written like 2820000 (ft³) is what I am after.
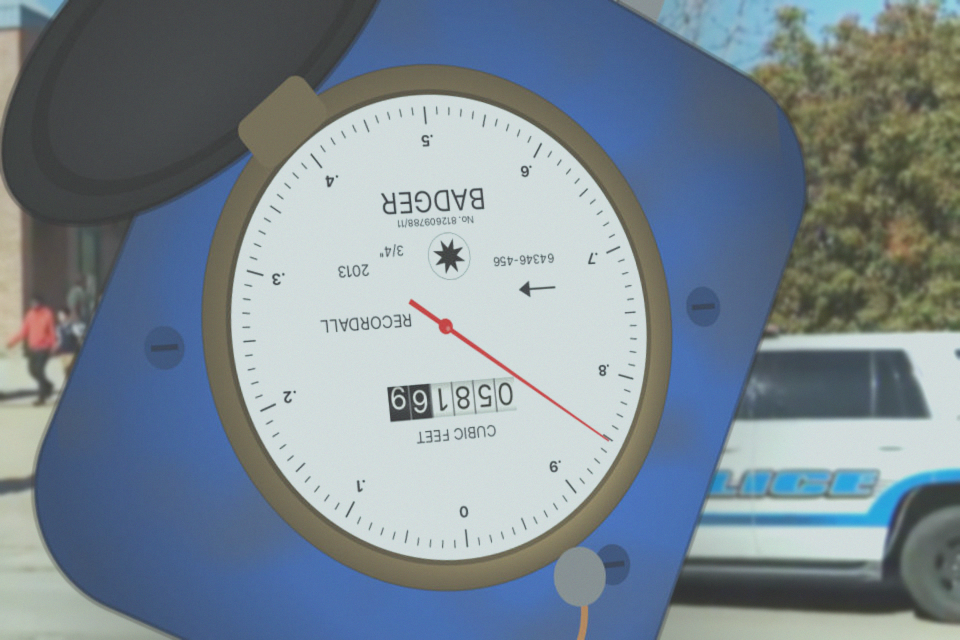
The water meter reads 58168.85 (ft³)
